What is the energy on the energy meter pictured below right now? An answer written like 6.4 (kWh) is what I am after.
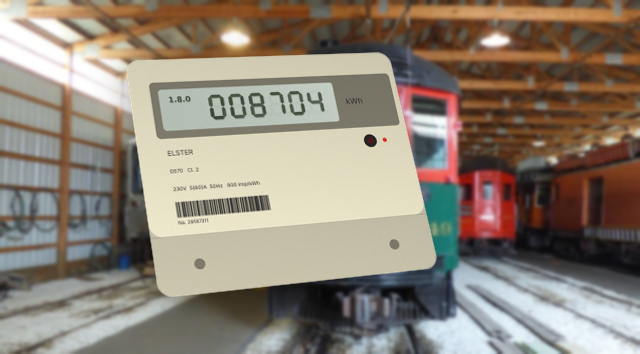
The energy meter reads 8704 (kWh)
